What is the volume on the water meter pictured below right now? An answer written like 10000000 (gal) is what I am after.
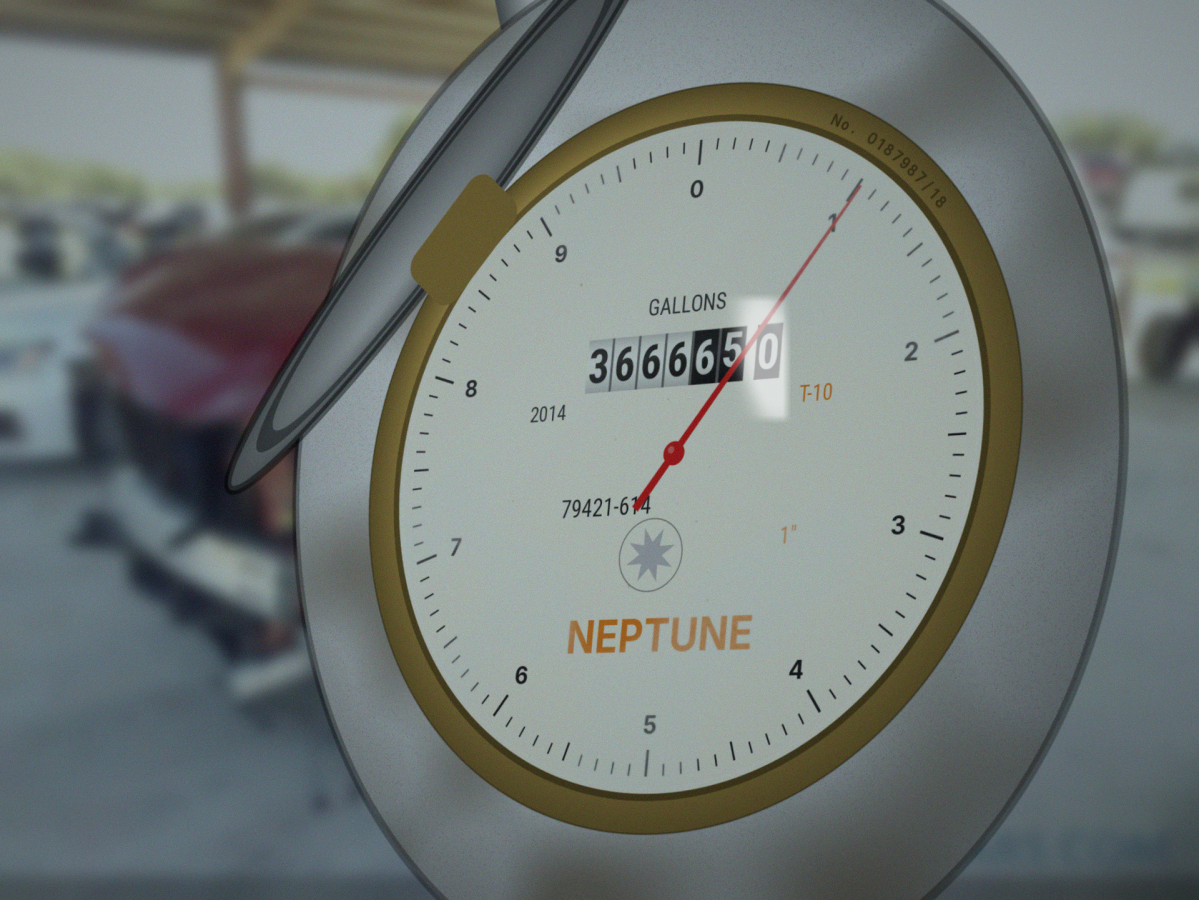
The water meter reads 3666651.0 (gal)
